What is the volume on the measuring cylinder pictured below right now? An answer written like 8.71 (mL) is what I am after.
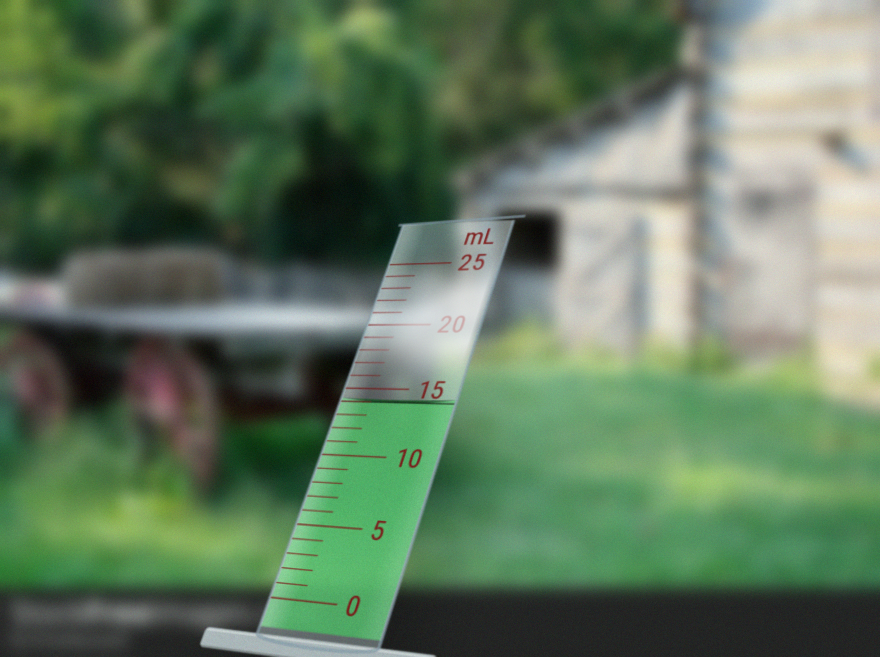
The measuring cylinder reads 14 (mL)
